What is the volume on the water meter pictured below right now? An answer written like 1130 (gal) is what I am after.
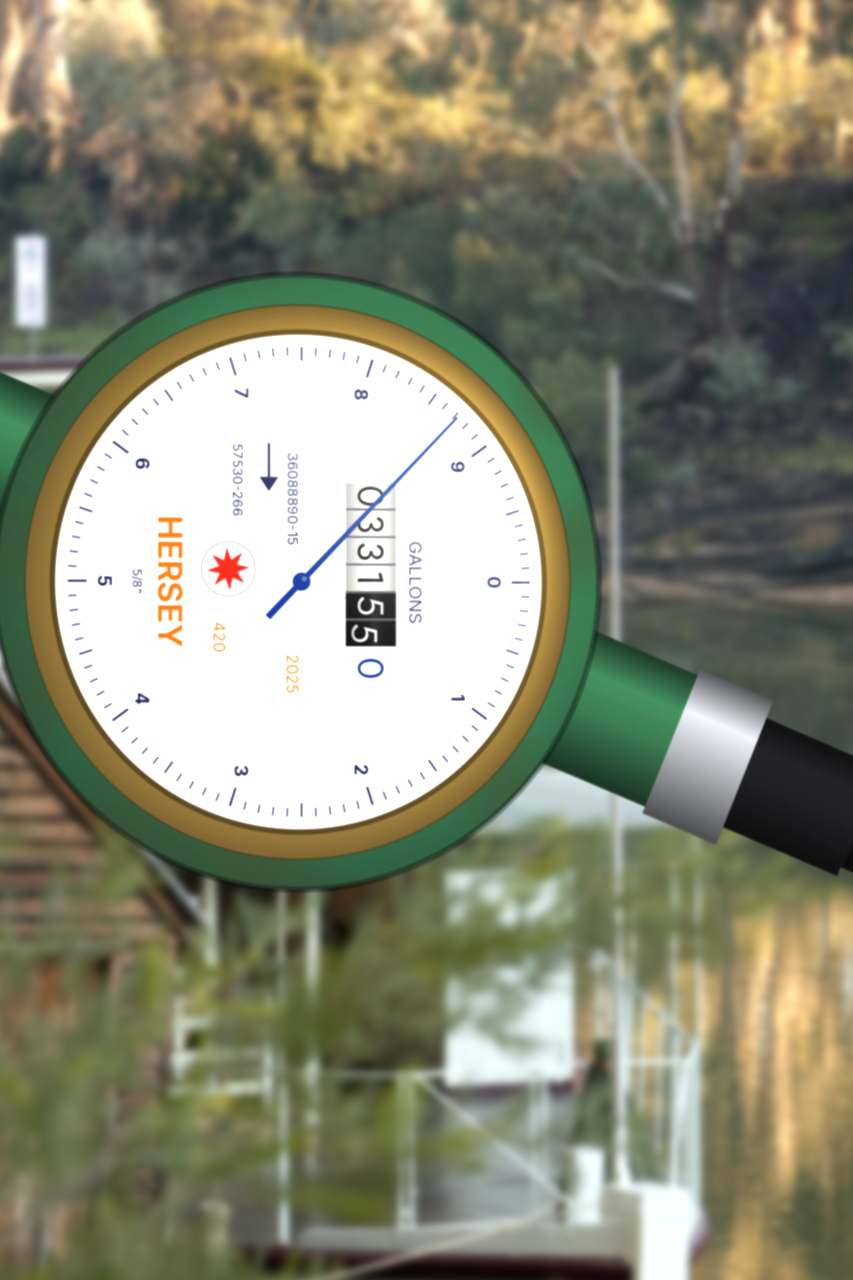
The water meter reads 331548.7 (gal)
